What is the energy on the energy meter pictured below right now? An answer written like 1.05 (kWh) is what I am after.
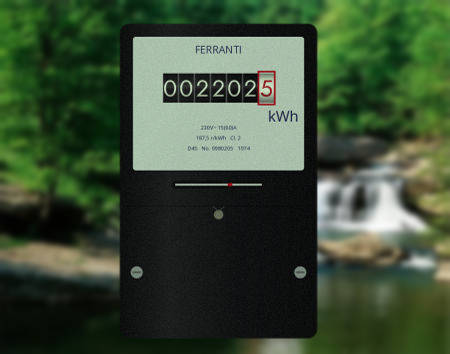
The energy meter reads 2202.5 (kWh)
